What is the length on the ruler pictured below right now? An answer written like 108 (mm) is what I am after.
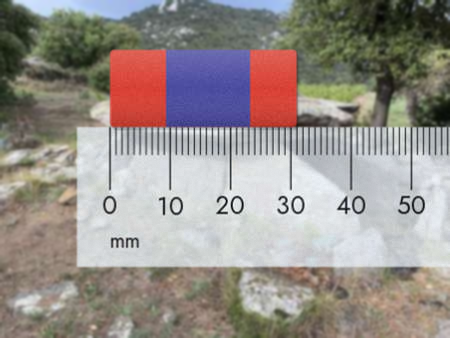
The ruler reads 31 (mm)
